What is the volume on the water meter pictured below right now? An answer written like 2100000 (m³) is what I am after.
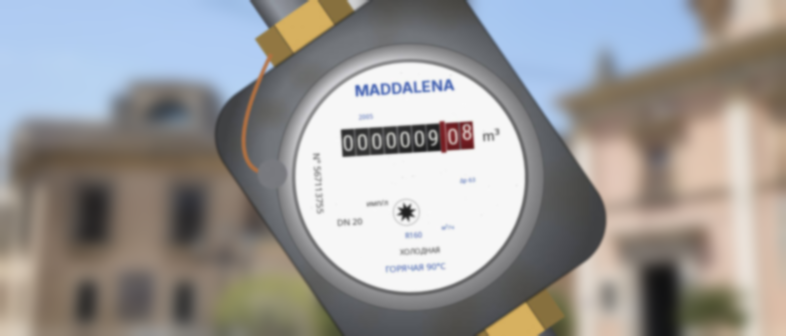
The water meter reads 9.08 (m³)
